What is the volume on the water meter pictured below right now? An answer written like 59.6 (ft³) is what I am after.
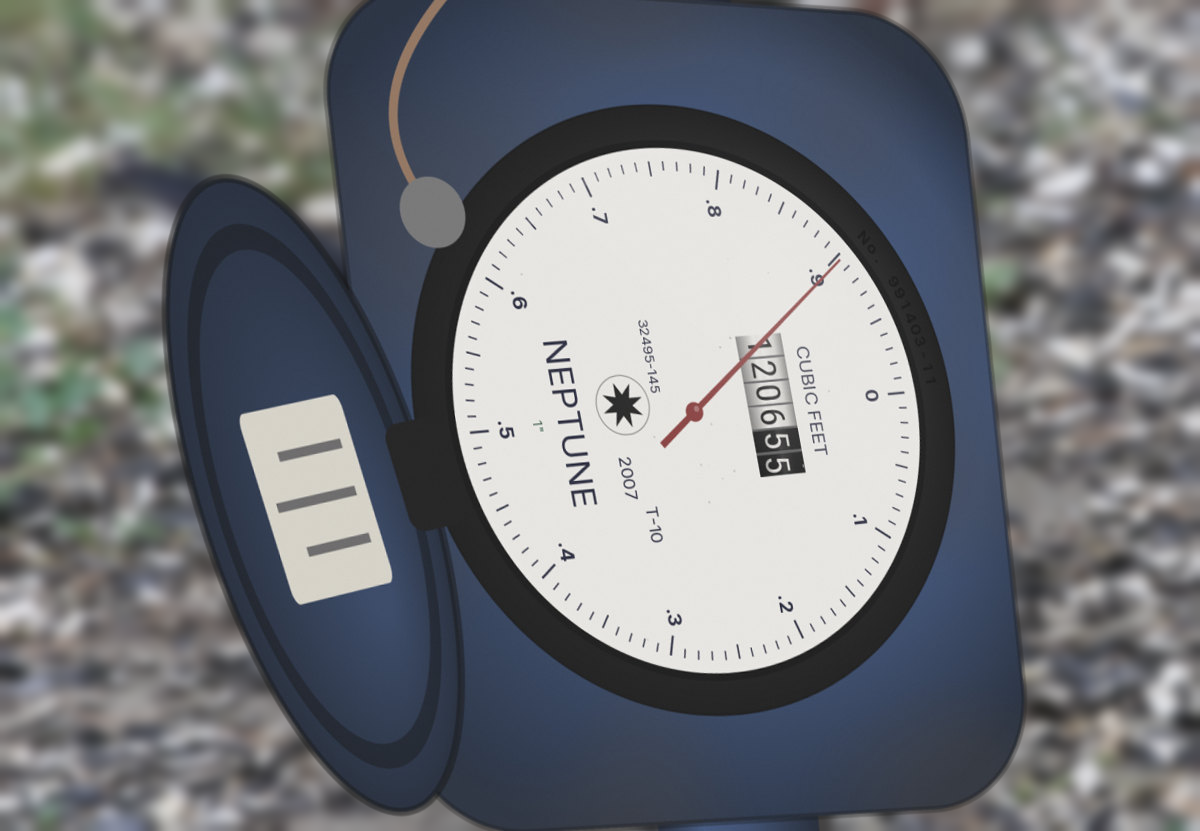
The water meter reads 120654.90 (ft³)
